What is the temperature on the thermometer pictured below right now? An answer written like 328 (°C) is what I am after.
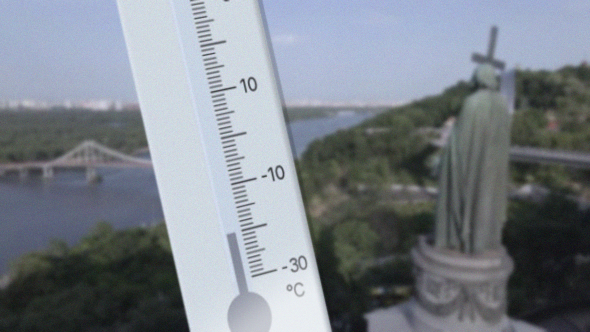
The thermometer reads -20 (°C)
